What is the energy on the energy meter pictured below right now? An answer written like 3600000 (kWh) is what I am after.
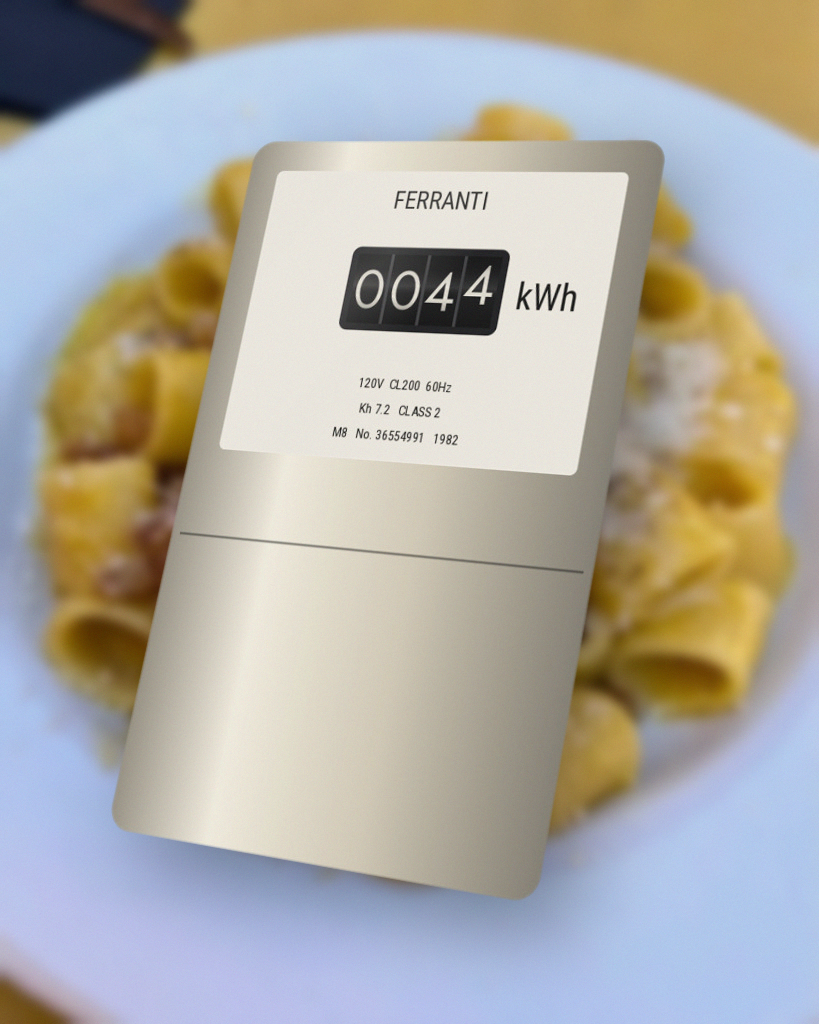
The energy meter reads 44 (kWh)
